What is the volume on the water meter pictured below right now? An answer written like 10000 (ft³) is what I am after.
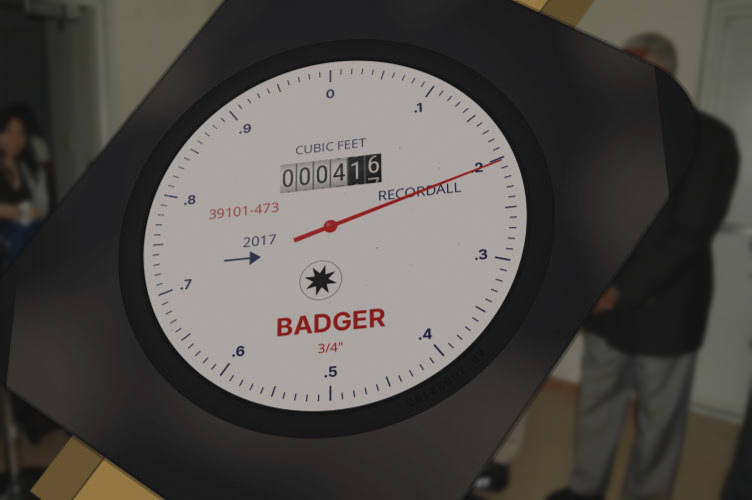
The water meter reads 416.20 (ft³)
